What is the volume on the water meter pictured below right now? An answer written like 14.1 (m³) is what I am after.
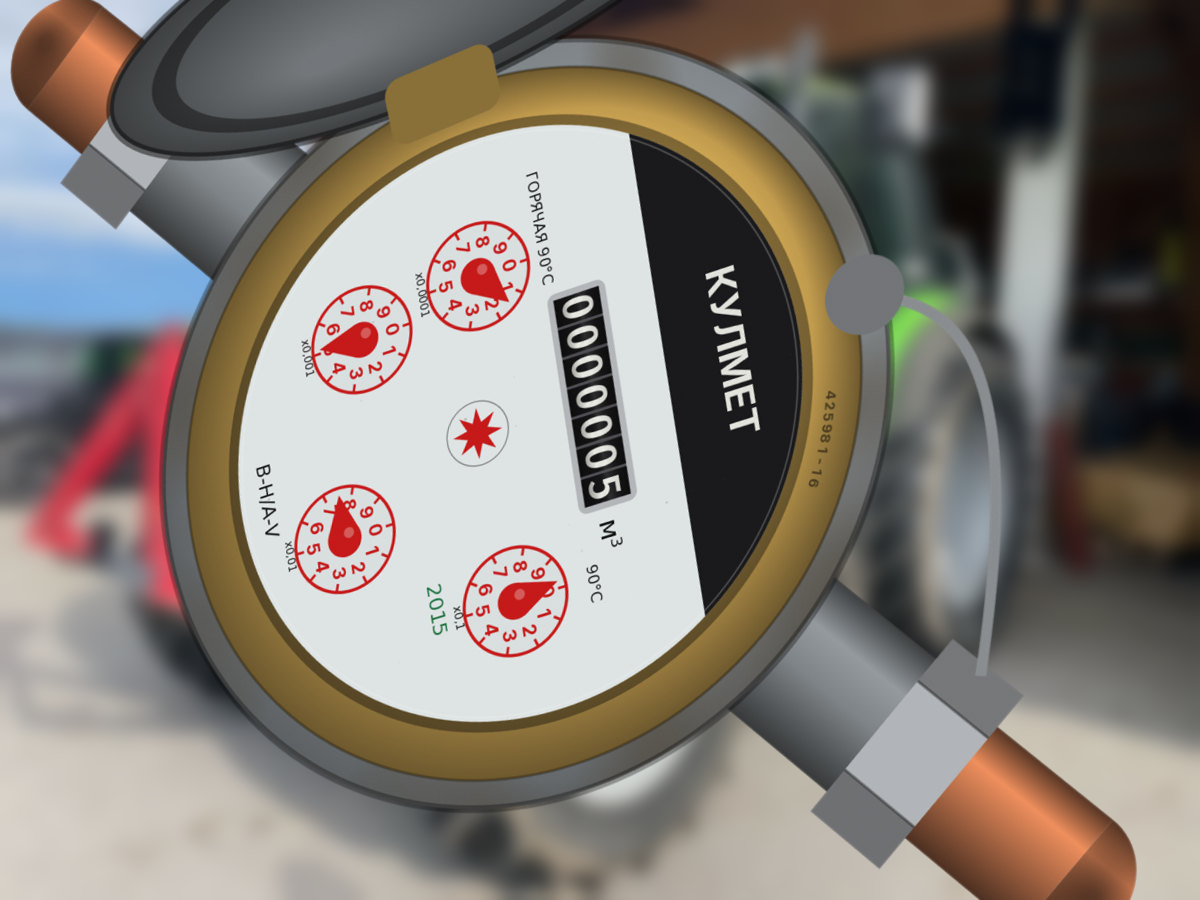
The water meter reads 4.9751 (m³)
